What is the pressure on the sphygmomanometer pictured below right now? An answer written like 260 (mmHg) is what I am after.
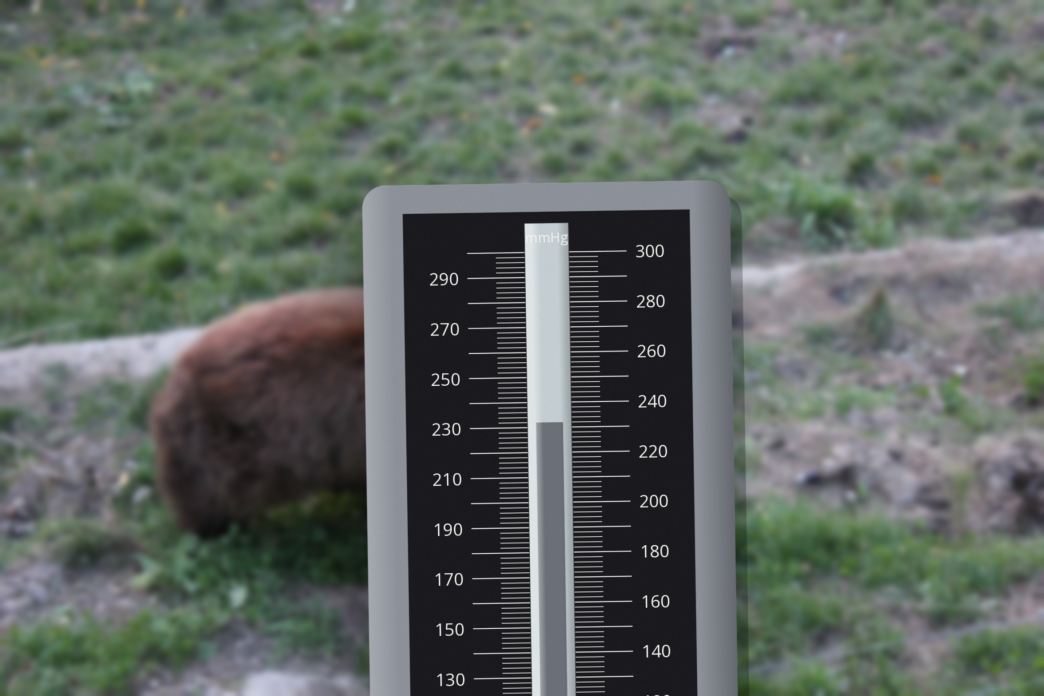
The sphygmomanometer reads 232 (mmHg)
